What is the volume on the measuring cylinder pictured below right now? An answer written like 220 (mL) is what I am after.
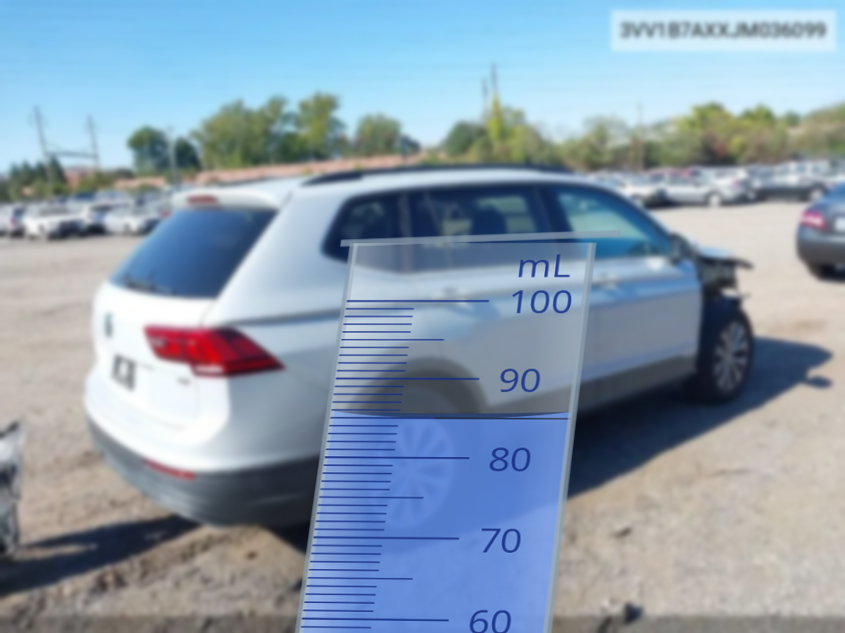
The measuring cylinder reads 85 (mL)
